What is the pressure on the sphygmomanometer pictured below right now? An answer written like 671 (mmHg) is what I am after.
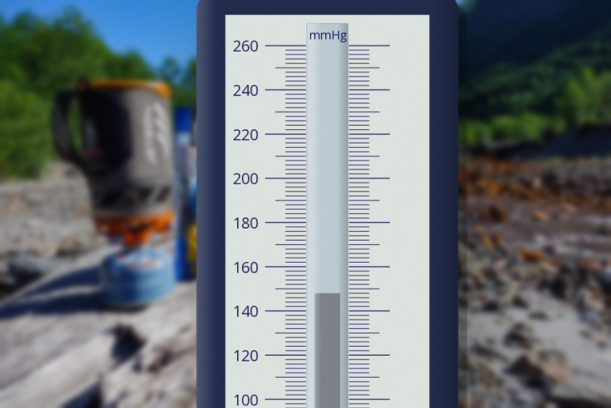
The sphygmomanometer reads 148 (mmHg)
